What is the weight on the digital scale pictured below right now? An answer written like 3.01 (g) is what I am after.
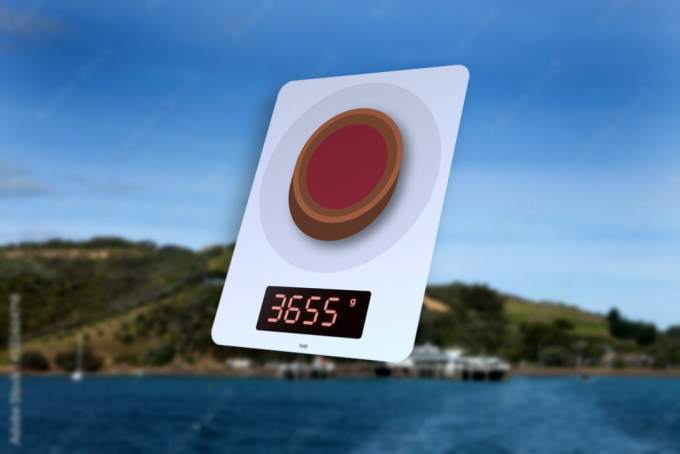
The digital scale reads 3655 (g)
